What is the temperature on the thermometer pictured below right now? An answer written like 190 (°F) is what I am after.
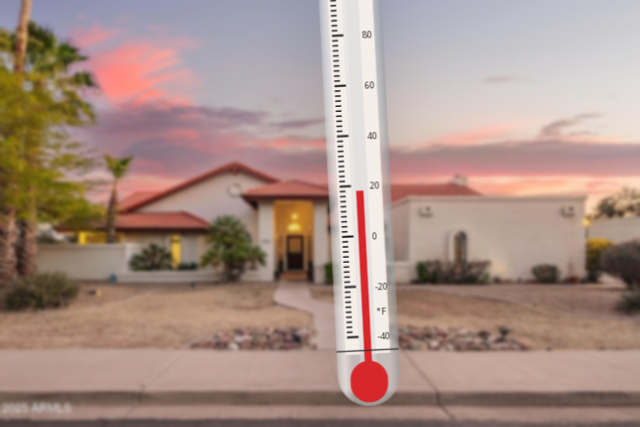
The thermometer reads 18 (°F)
